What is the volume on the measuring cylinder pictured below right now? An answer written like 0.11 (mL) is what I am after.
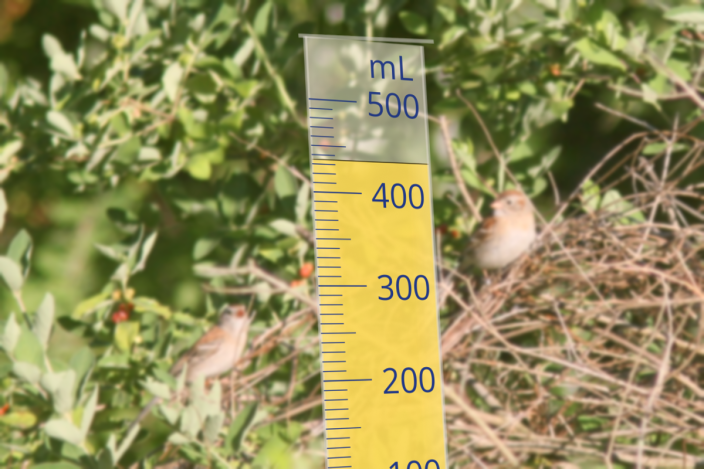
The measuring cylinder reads 435 (mL)
